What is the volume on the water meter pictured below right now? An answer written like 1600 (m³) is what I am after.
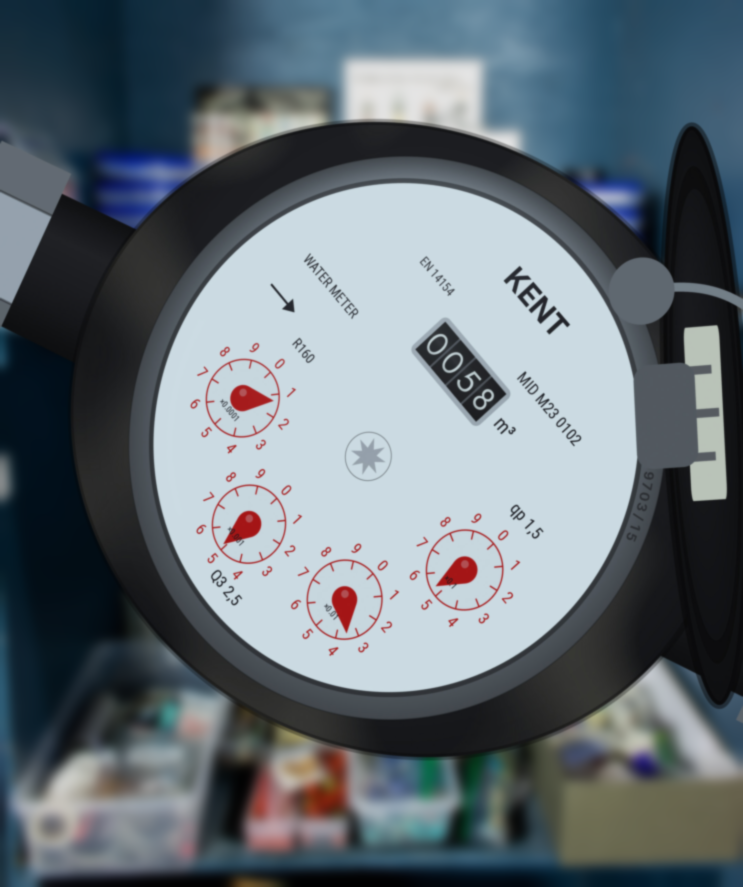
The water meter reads 58.5351 (m³)
